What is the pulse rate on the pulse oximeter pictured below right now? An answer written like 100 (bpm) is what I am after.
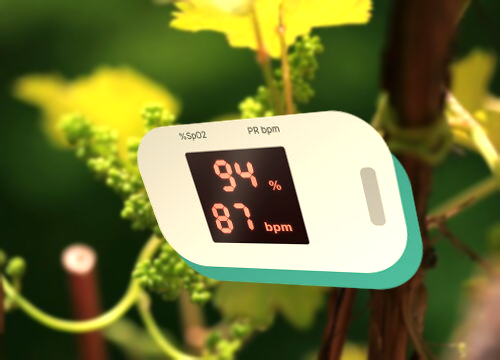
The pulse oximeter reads 87 (bpm)
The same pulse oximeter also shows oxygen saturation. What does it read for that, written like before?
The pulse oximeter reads 94 (%)
